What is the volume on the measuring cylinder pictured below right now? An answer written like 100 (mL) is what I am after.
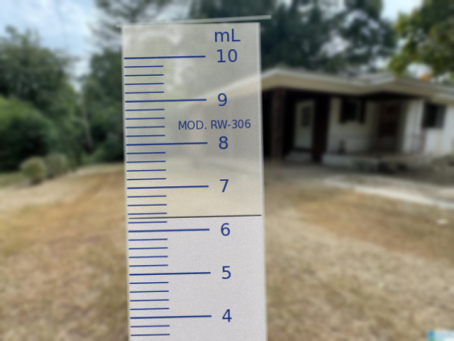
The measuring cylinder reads 6.3 (mL)
